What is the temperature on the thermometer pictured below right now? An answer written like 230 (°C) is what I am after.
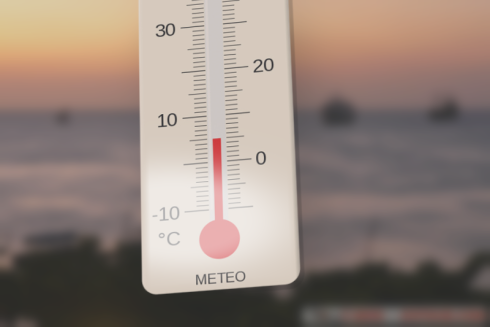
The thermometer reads 5 (°C)
